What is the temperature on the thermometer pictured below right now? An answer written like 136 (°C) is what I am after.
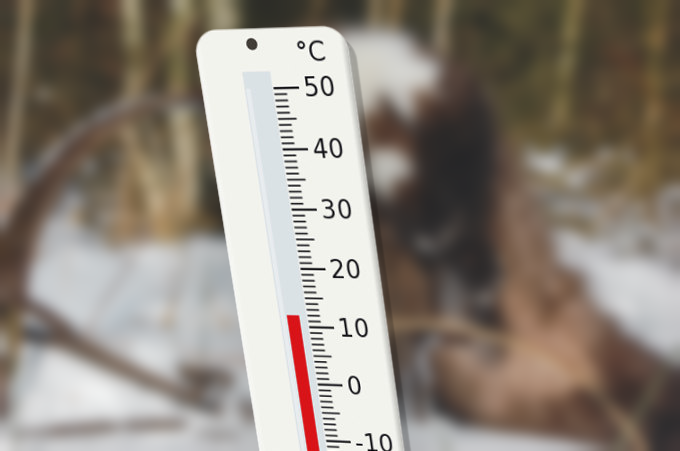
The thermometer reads 12 (°C)
